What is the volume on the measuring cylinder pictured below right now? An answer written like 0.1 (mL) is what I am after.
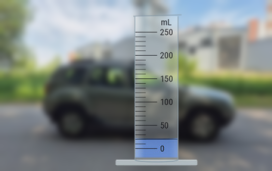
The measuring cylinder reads 20 (mL)
